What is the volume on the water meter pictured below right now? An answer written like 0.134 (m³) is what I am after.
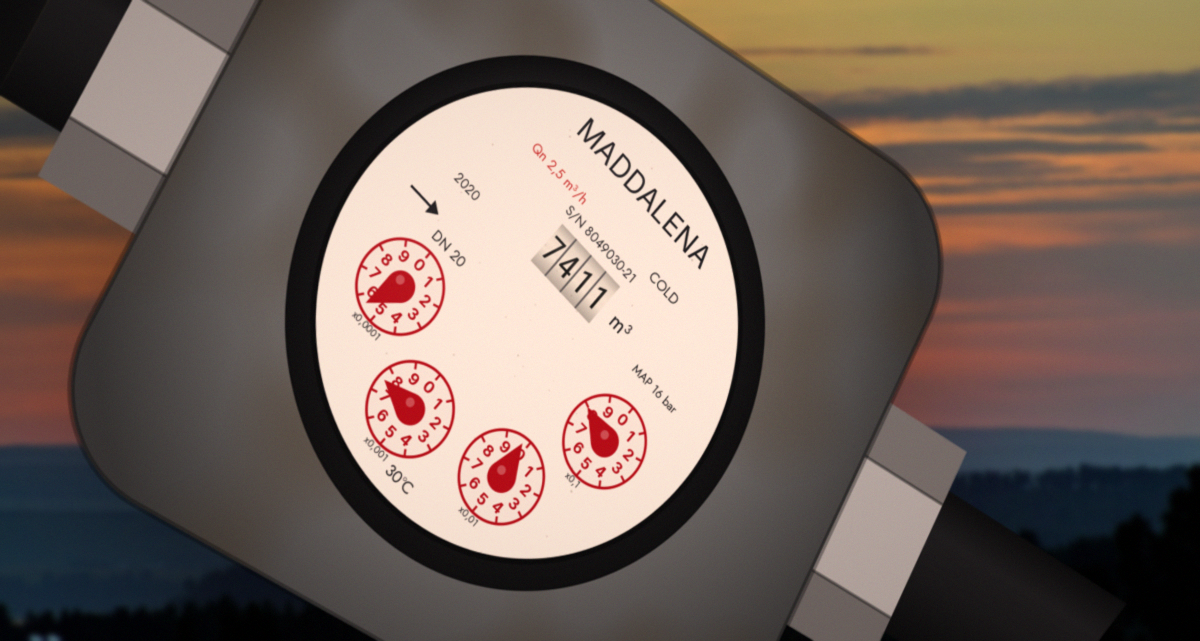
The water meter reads 7411.7975 (m³)
